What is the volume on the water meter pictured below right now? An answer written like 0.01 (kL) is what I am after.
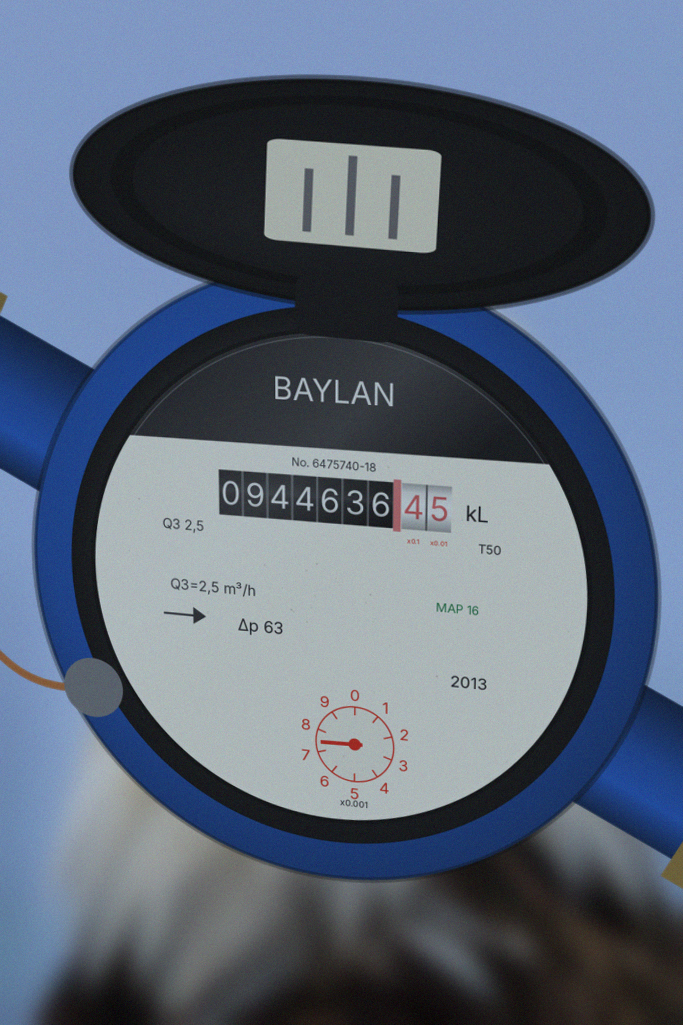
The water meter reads 944636.457 (kL)
